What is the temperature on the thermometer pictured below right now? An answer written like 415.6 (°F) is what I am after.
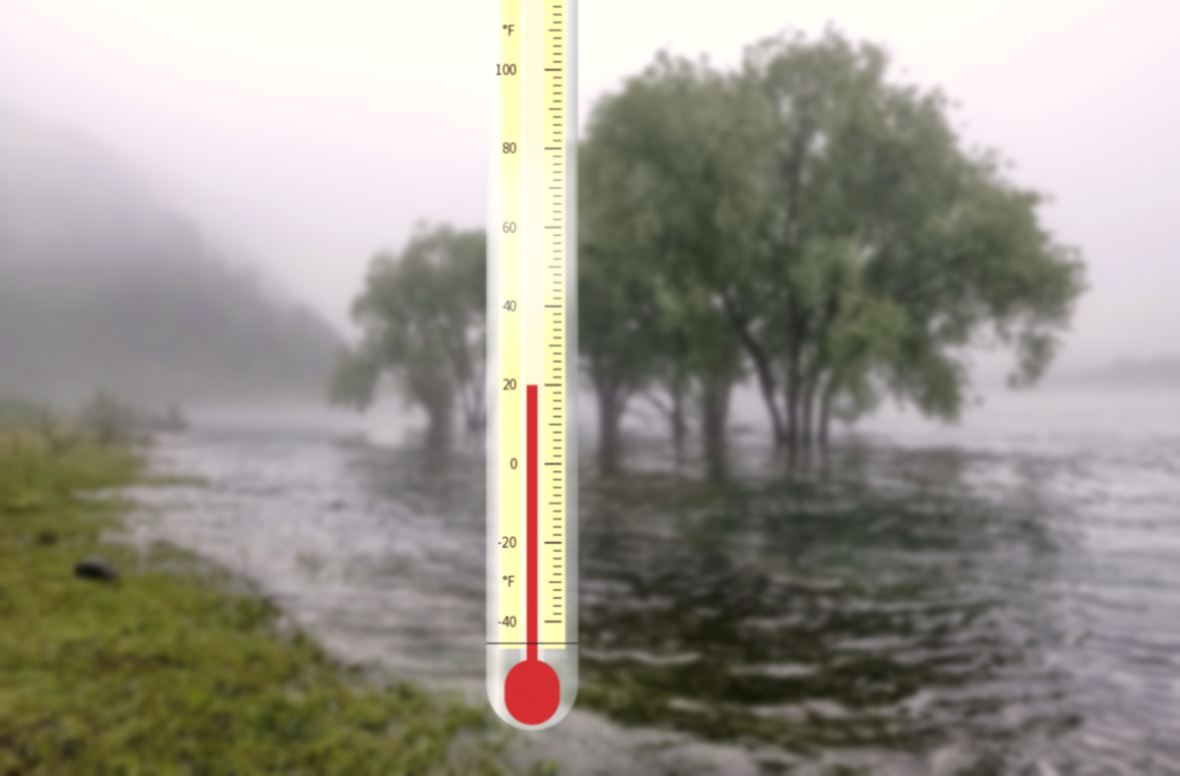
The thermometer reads 20 (°F)
